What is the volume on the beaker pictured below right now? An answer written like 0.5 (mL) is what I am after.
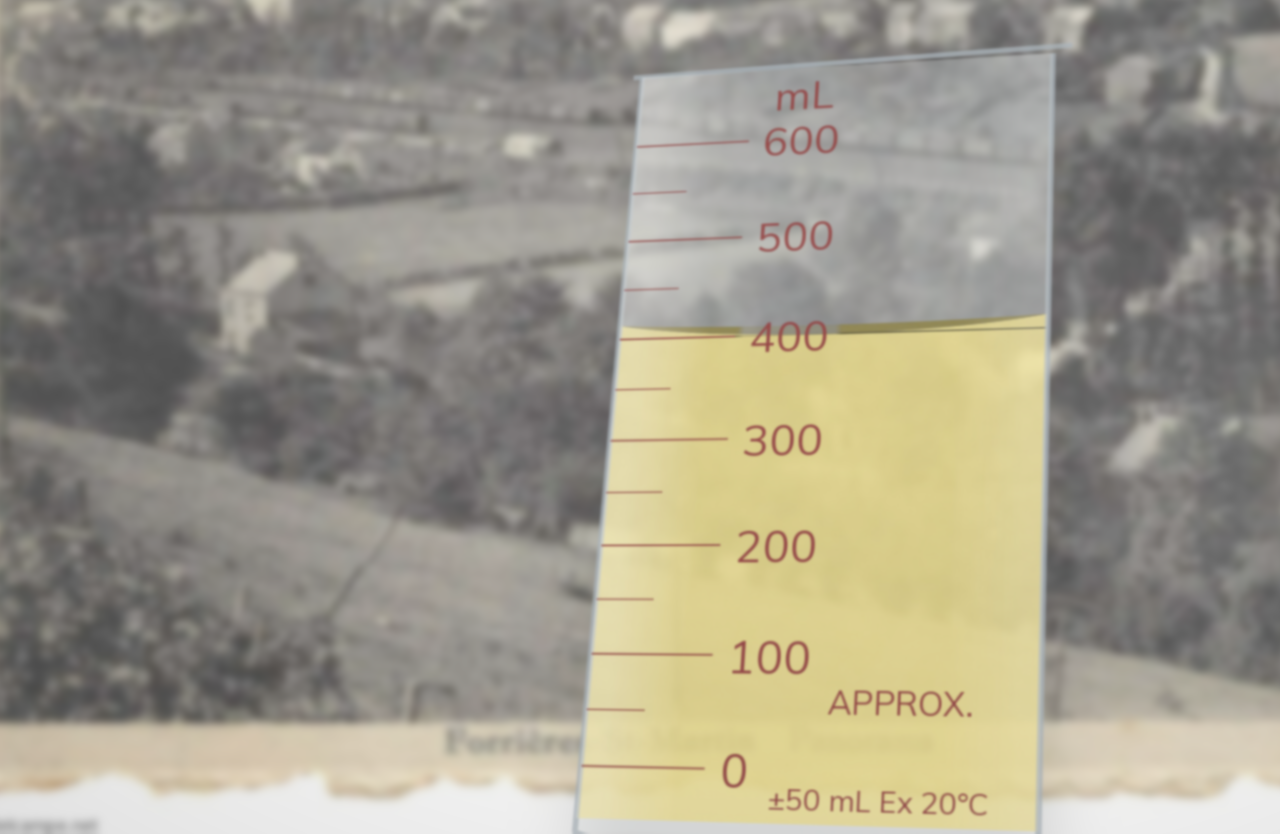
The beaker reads 400 (mL)
